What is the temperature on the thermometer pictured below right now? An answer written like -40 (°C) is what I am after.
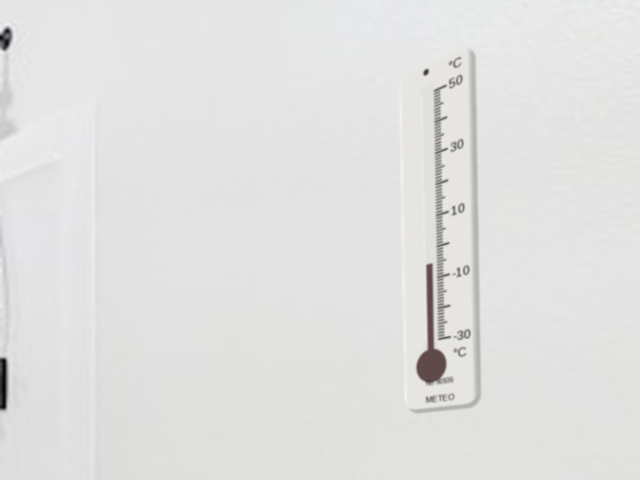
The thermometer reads -5 (°C)
